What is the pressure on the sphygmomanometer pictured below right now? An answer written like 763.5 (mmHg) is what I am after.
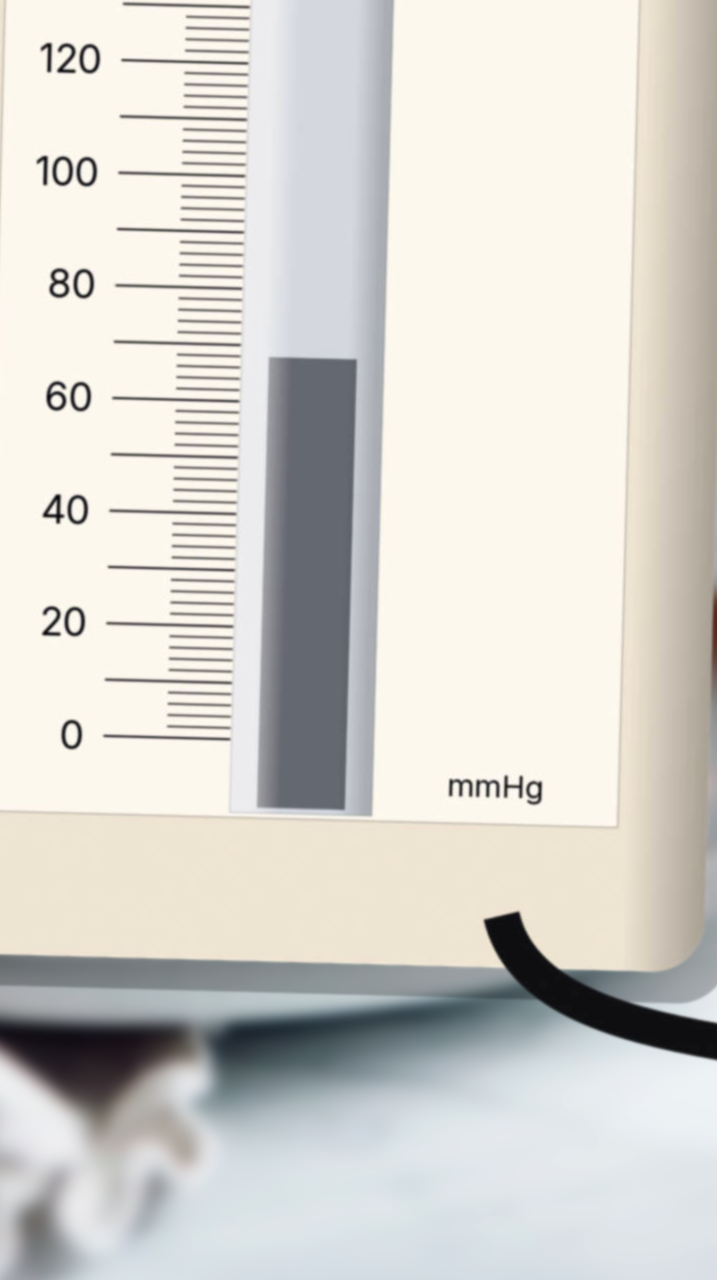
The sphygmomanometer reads 68 (mmHg)
